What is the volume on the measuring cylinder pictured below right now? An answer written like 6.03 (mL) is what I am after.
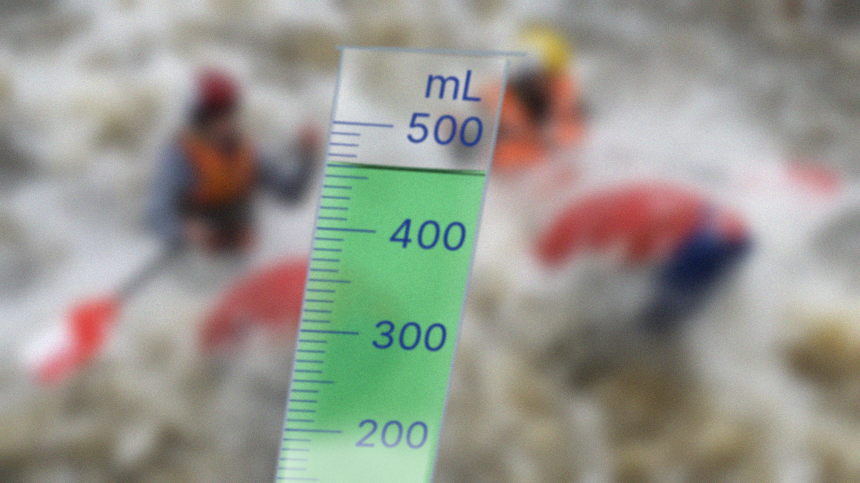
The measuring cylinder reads 460 (mL)
